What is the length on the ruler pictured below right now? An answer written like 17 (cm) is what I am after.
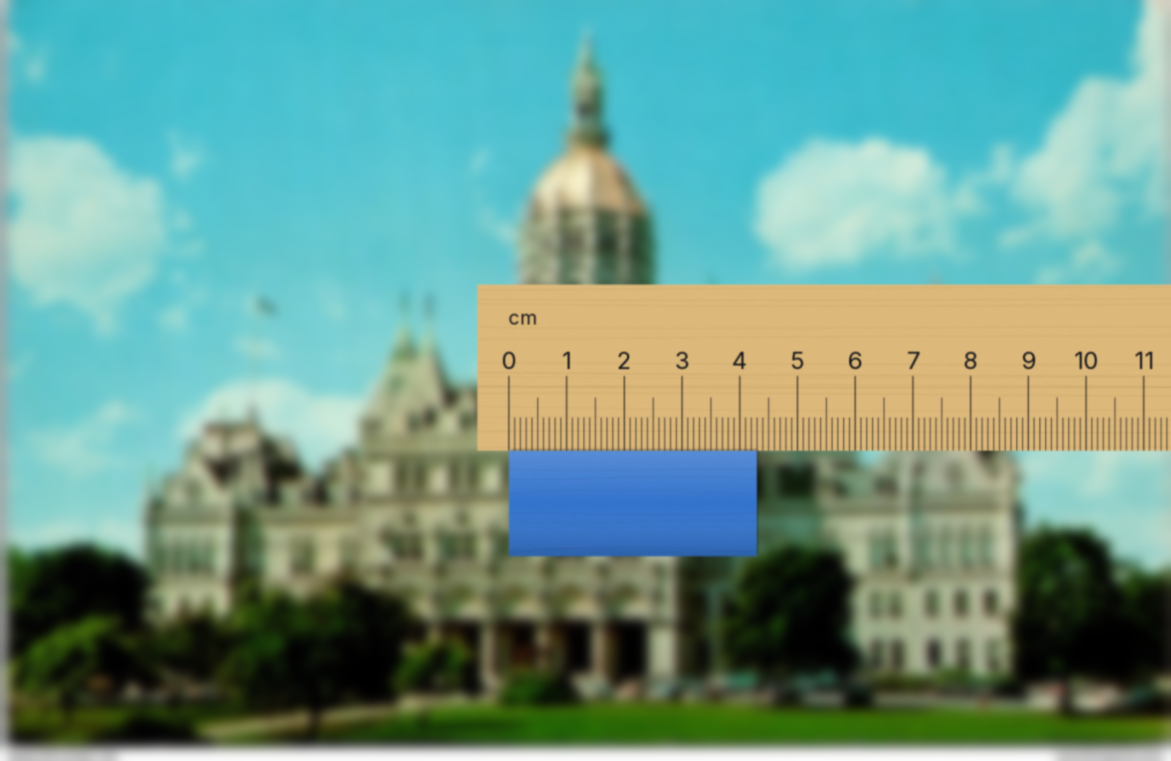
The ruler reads 4.3 (cm)
